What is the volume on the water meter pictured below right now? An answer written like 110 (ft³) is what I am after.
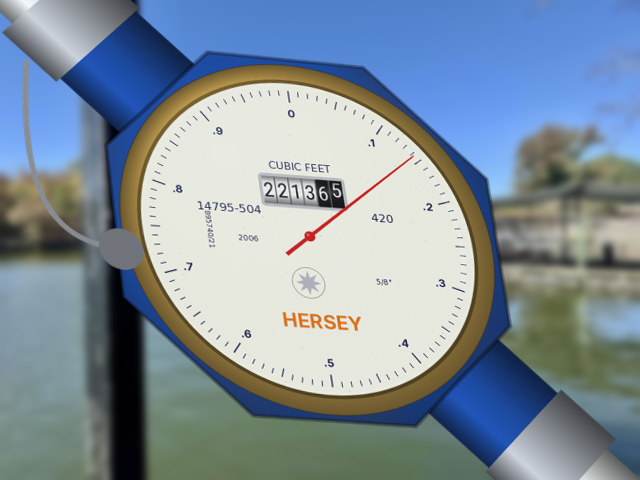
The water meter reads 221365.14 (ft³)
